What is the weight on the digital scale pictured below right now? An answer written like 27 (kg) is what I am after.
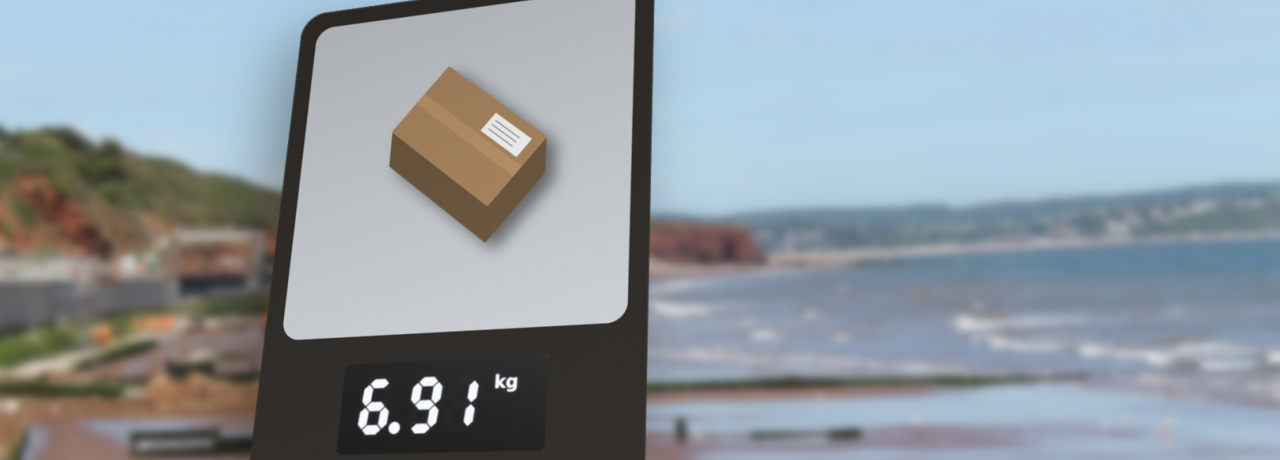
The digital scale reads 6.91 (kg)
